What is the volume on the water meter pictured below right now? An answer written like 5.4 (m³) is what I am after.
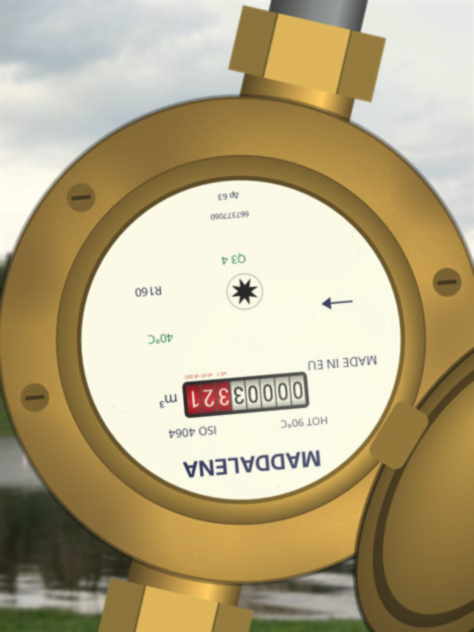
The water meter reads 3.321 (m³)
